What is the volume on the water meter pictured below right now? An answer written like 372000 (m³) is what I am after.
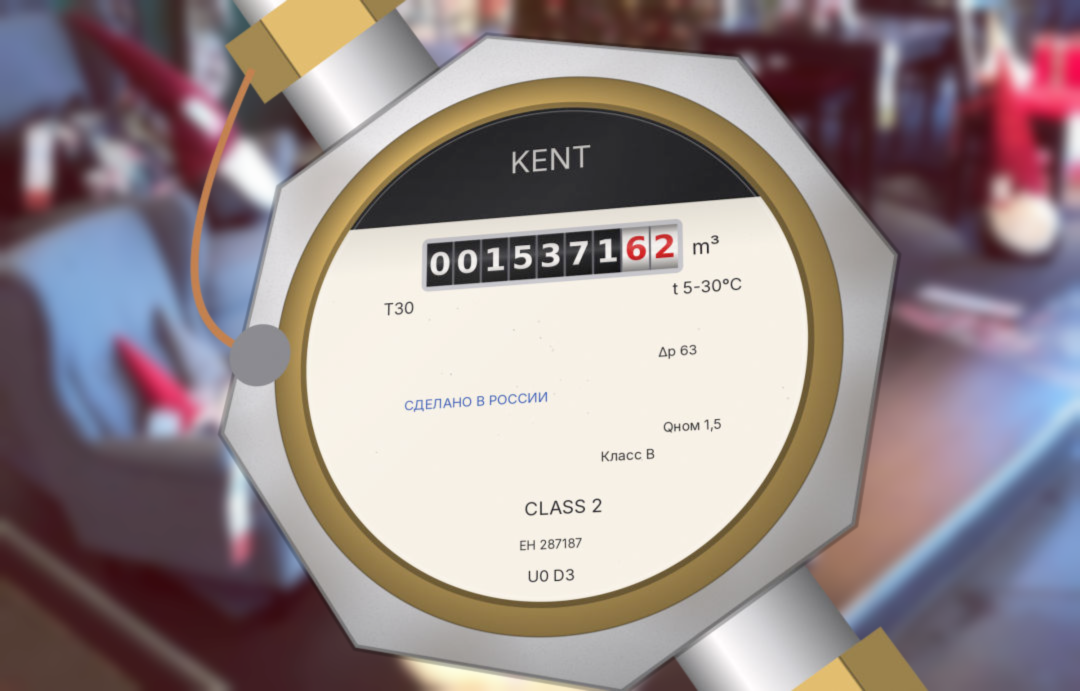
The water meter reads 15371.62 (m³)
